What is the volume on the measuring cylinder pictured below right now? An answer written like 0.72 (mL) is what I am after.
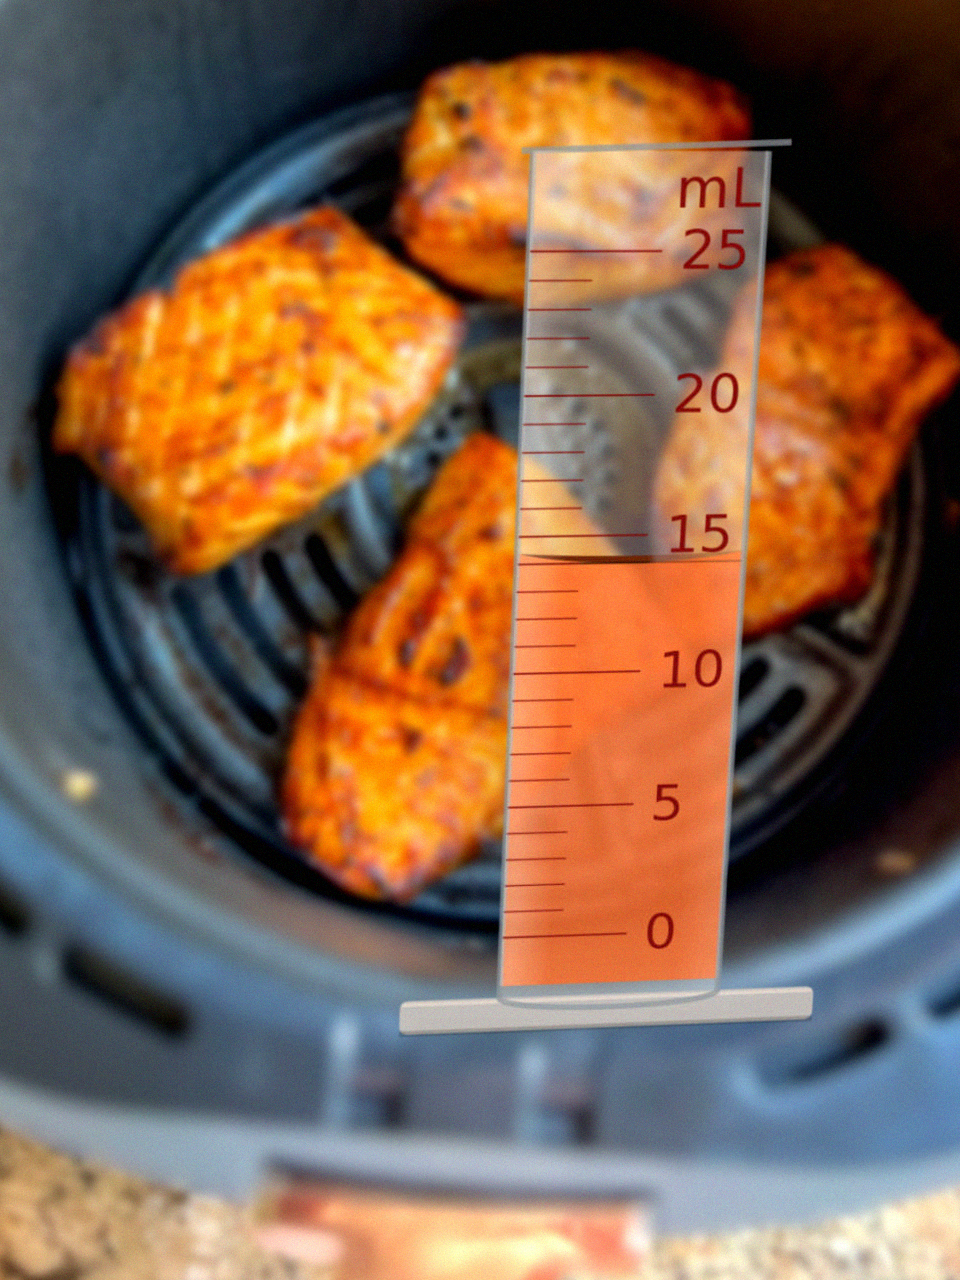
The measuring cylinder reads 14 (mL)
